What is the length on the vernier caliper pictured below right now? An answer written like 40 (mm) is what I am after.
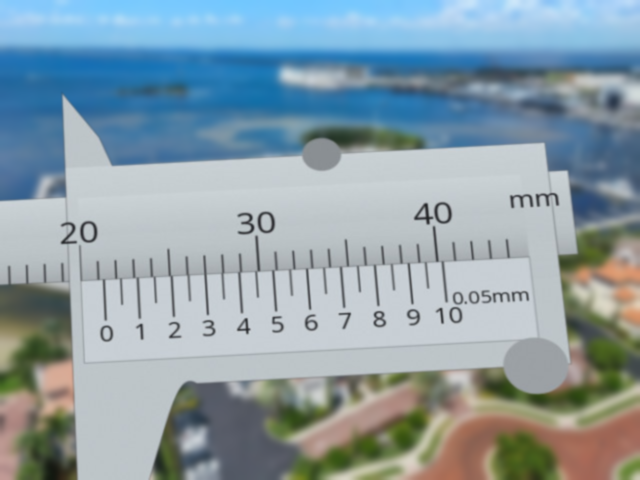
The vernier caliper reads 21.3 (mm)
